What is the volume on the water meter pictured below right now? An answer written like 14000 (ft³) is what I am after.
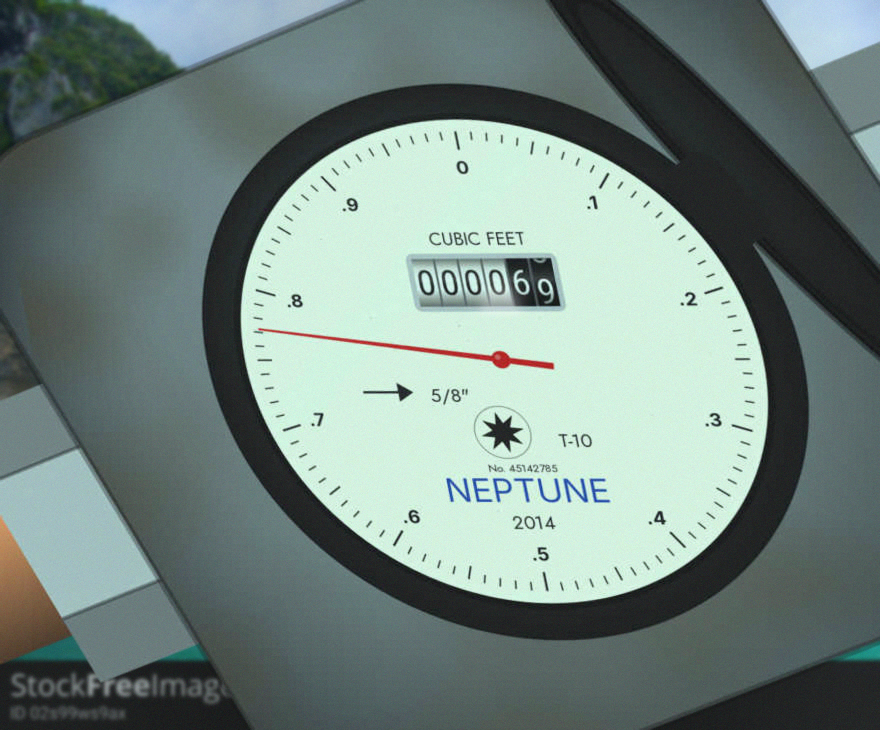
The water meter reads 68.77 (ft³)
